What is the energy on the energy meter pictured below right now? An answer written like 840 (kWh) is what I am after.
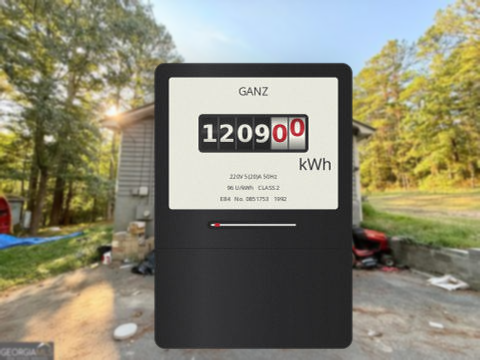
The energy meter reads 1209.00 (kWh)
